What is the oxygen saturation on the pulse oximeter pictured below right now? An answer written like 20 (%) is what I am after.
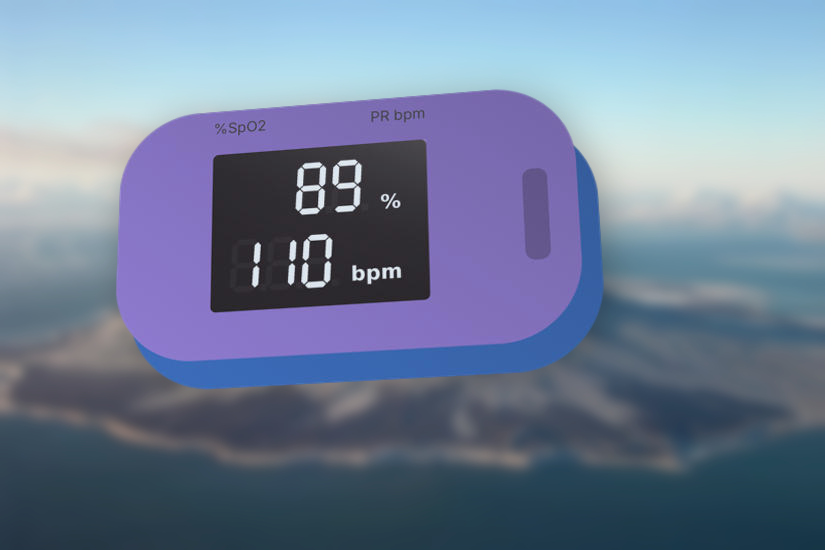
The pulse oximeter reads 89 (%)
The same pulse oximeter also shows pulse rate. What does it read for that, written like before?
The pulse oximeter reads 110 (bpm)
